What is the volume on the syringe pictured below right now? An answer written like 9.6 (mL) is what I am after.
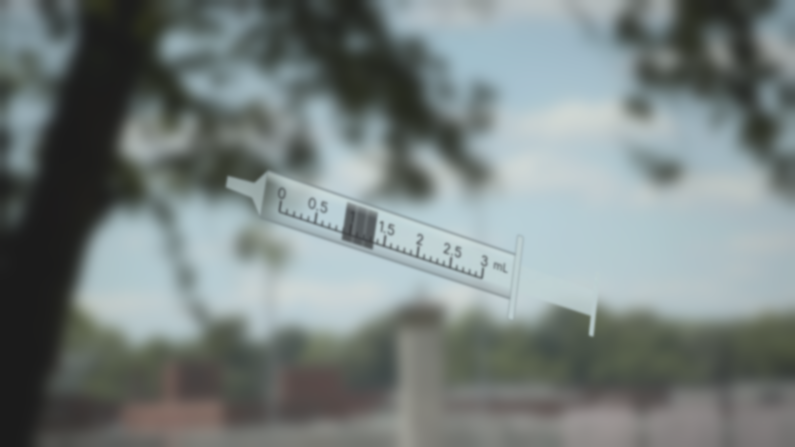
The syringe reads 0.9 (mL)
